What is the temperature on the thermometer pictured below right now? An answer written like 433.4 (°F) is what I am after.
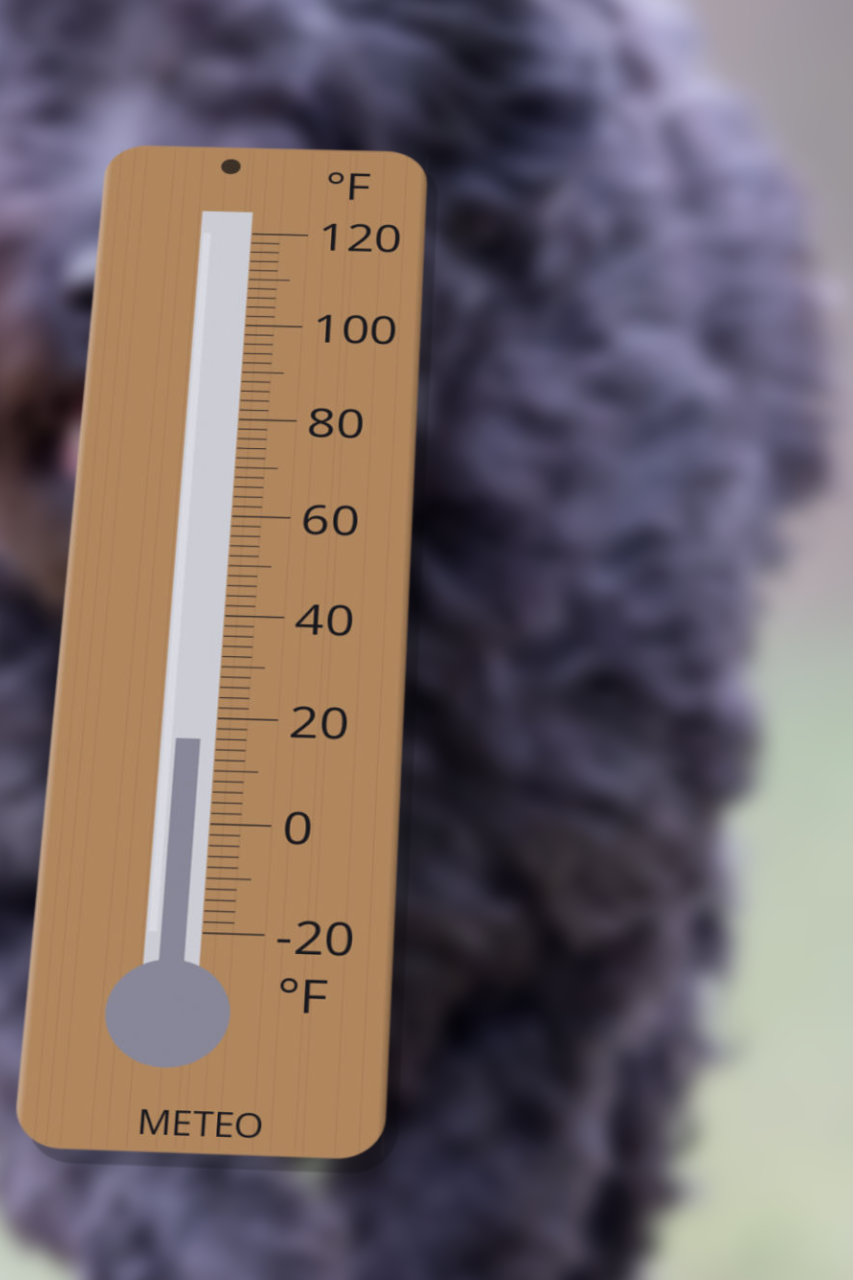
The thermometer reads 16 (°F)
